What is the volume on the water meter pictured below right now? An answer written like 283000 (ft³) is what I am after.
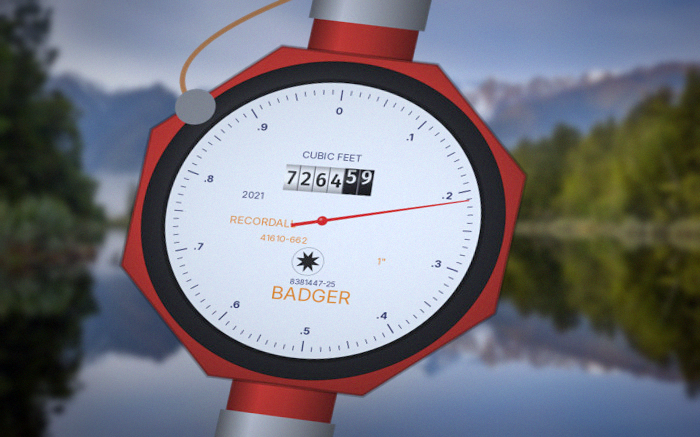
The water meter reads 726459.21 (ft³)
